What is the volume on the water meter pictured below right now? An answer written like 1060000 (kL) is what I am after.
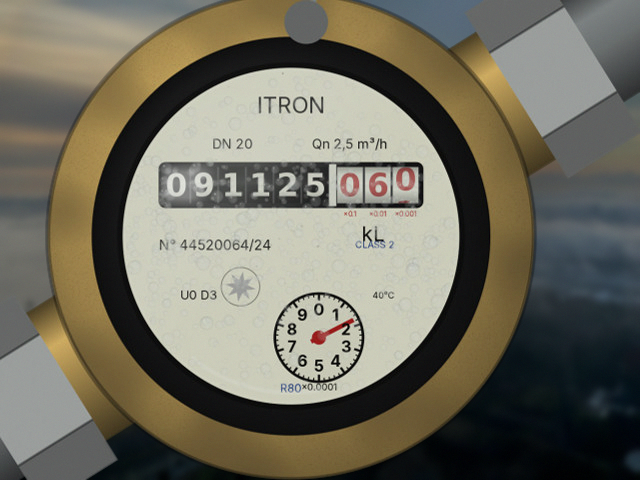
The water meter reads 91125.0601 (kL)
